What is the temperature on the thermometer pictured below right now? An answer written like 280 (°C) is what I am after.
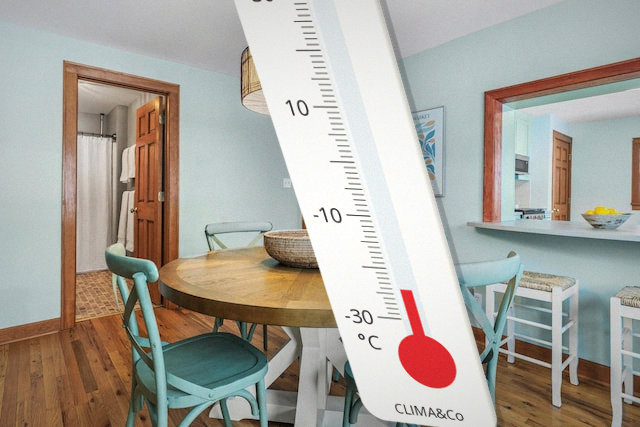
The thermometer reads -24 (°C)
